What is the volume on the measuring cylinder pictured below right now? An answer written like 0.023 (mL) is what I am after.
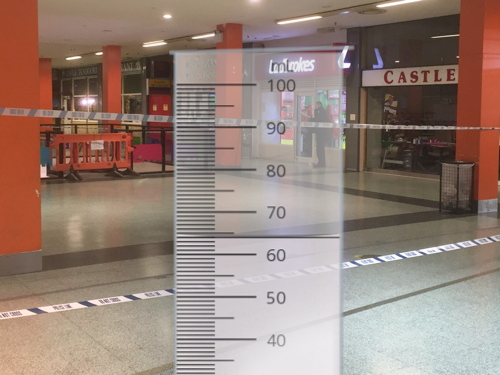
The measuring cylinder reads 64 (mL)
